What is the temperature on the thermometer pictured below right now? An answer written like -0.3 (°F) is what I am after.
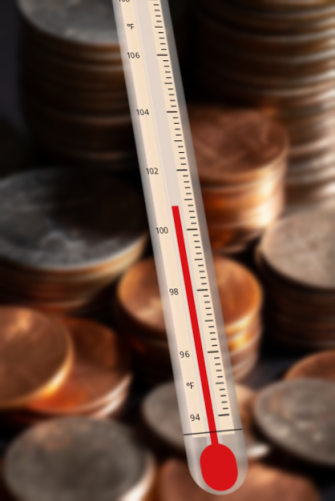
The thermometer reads 100.8 (°F)
